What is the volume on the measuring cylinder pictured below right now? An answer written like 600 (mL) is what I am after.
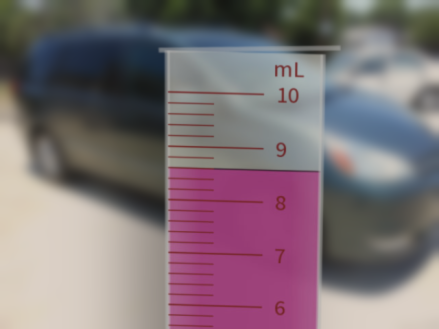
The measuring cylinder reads 8.6 (mL)
